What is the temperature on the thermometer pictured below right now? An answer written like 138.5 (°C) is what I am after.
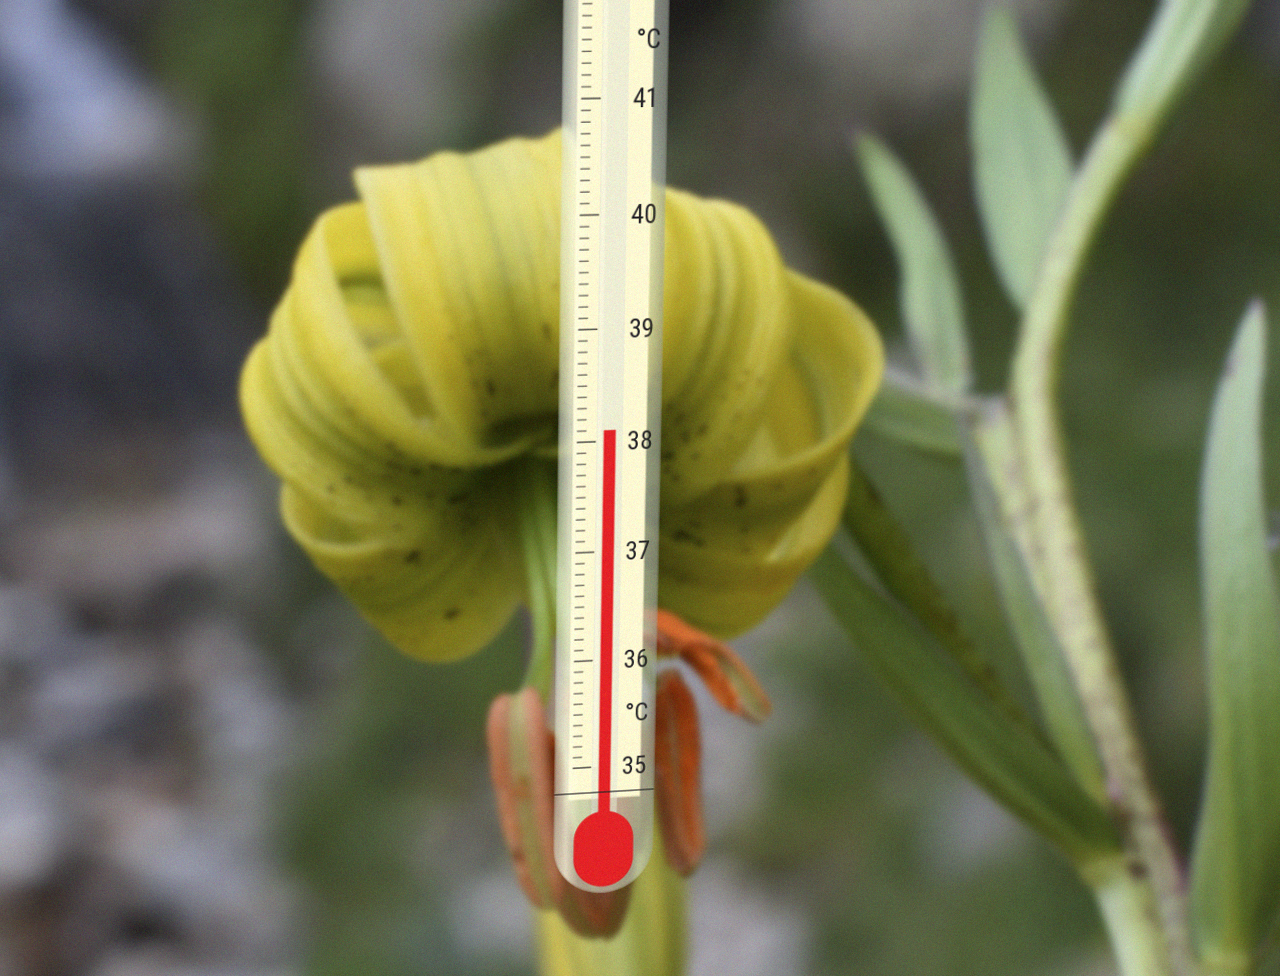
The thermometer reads 38.1 (°C)
